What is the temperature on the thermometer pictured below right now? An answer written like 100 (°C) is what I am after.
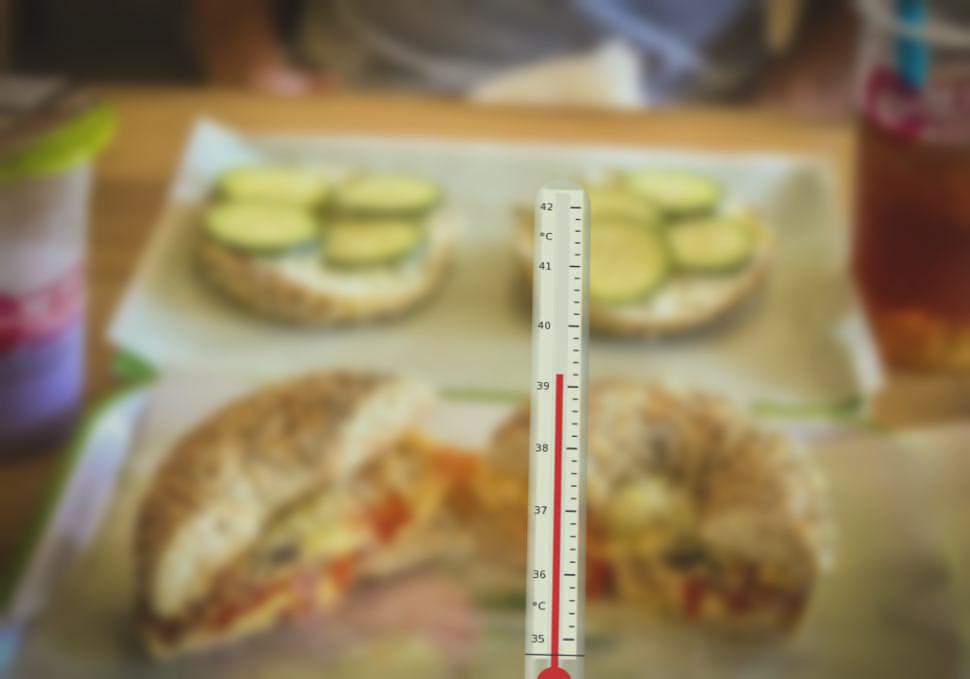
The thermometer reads 39.2 (°C)
